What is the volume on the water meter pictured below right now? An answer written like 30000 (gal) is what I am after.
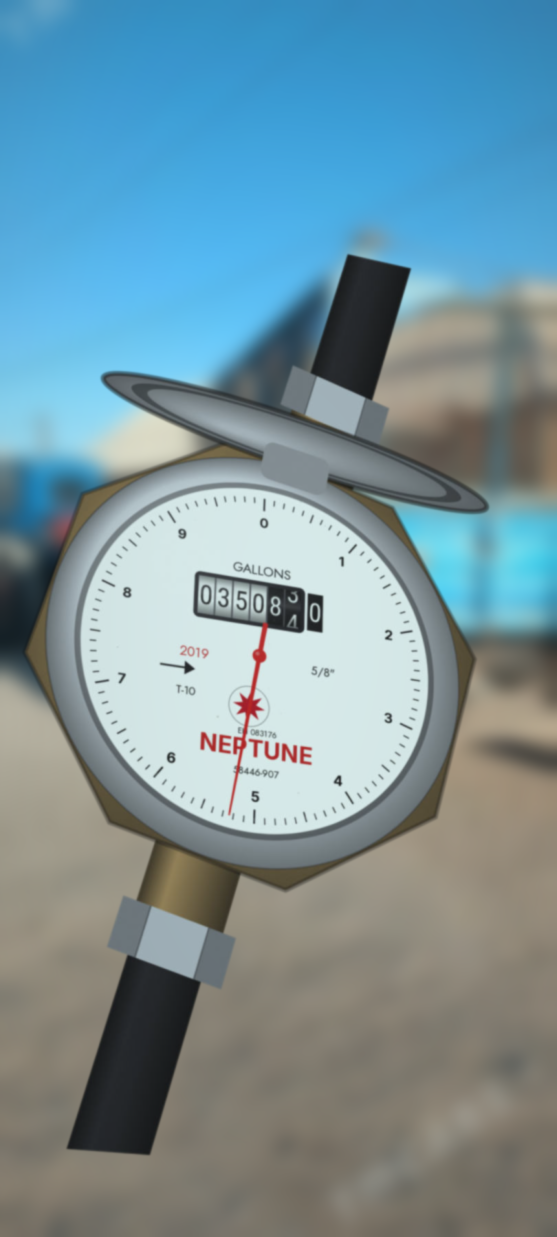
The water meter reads 350835.2 (gal)
